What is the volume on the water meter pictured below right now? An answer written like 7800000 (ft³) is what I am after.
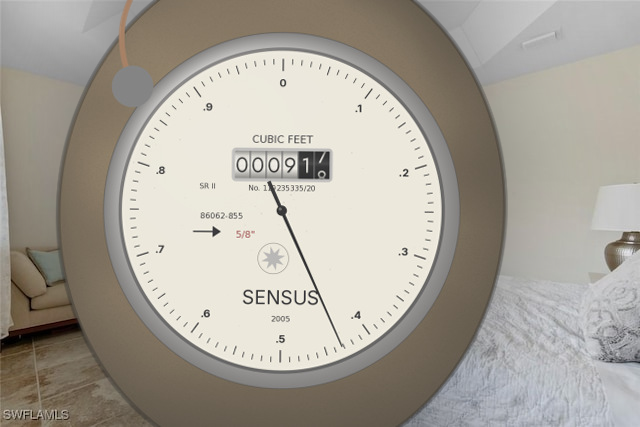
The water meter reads 917.43 (ft³)
